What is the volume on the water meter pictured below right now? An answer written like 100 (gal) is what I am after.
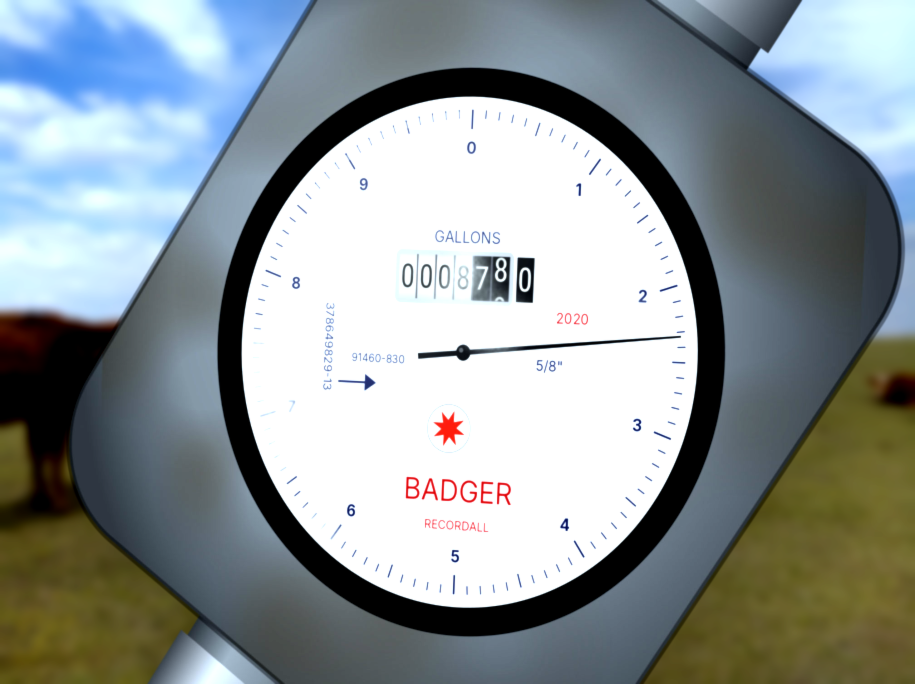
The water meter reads 8782.3 (gal)
